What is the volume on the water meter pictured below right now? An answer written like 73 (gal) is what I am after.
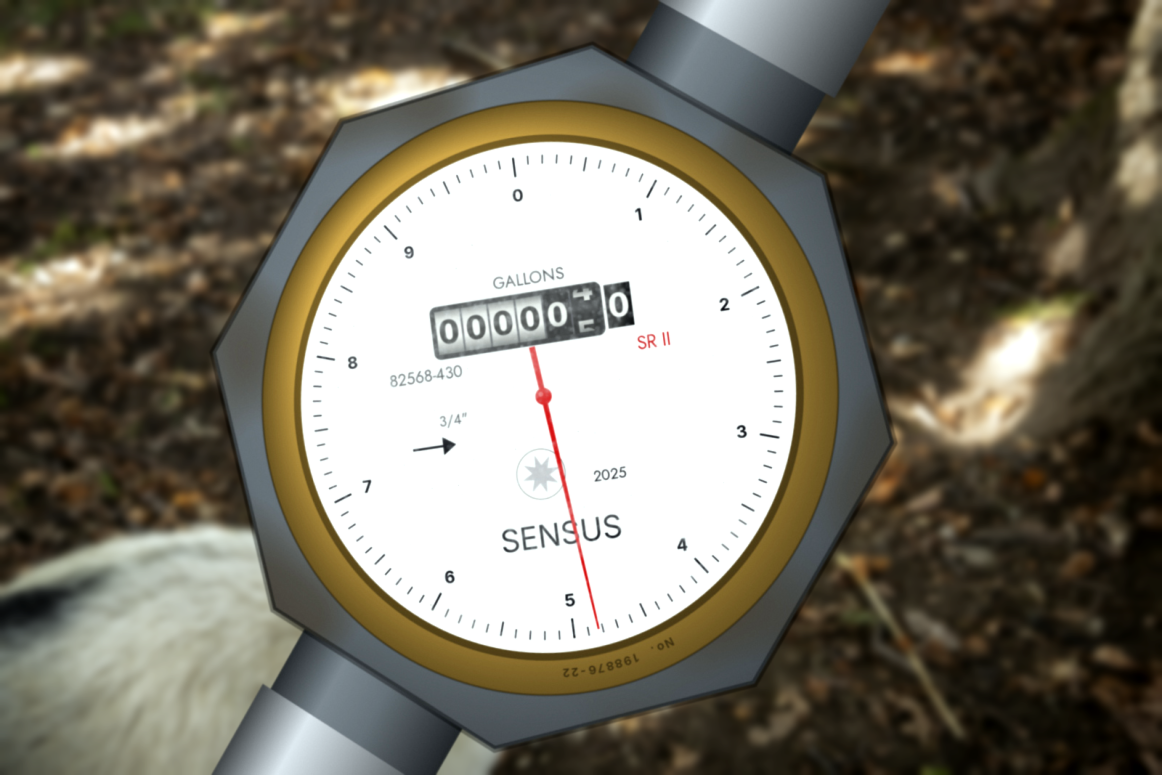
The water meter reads 44.8 (gal)
